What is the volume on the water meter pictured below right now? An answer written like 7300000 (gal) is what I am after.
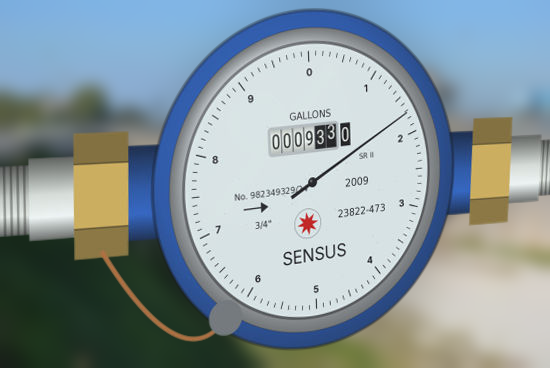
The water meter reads 9331.7 (gal)
